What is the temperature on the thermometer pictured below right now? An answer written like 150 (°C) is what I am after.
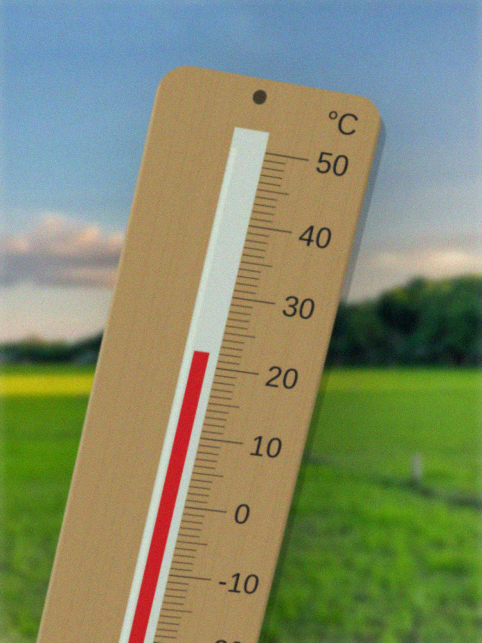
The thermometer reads 22 (°C)
